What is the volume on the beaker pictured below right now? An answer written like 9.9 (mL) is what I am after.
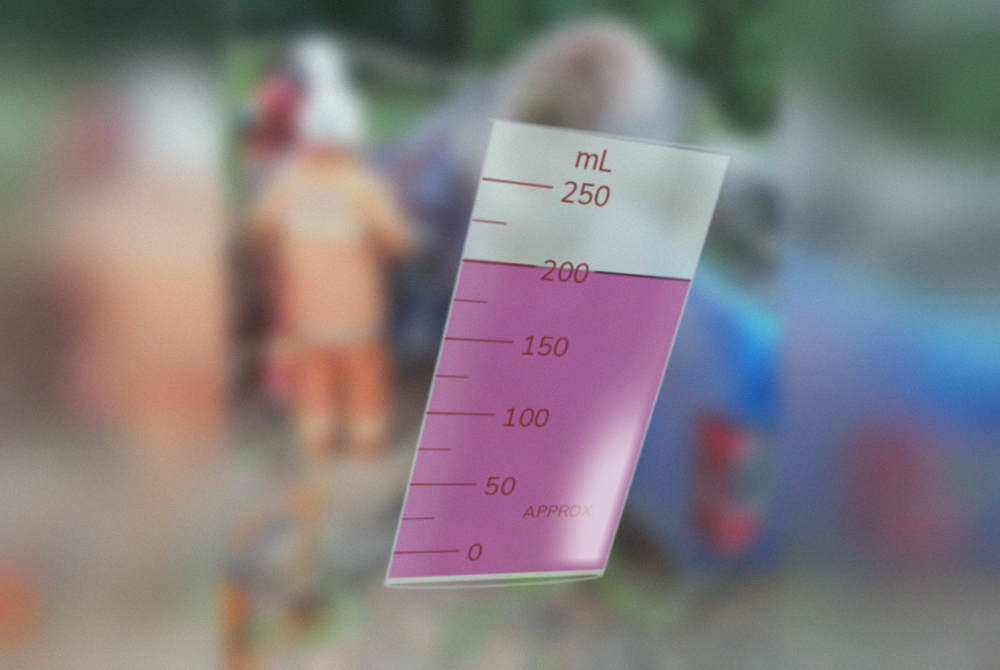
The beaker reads 200 (mL)
